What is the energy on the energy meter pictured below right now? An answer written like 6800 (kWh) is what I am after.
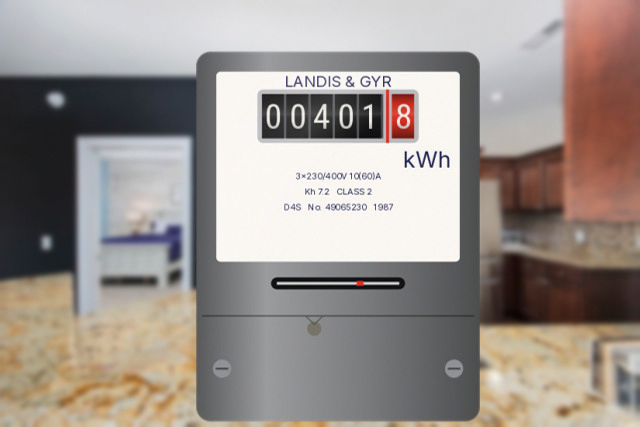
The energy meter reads 401.8 (kWh)
